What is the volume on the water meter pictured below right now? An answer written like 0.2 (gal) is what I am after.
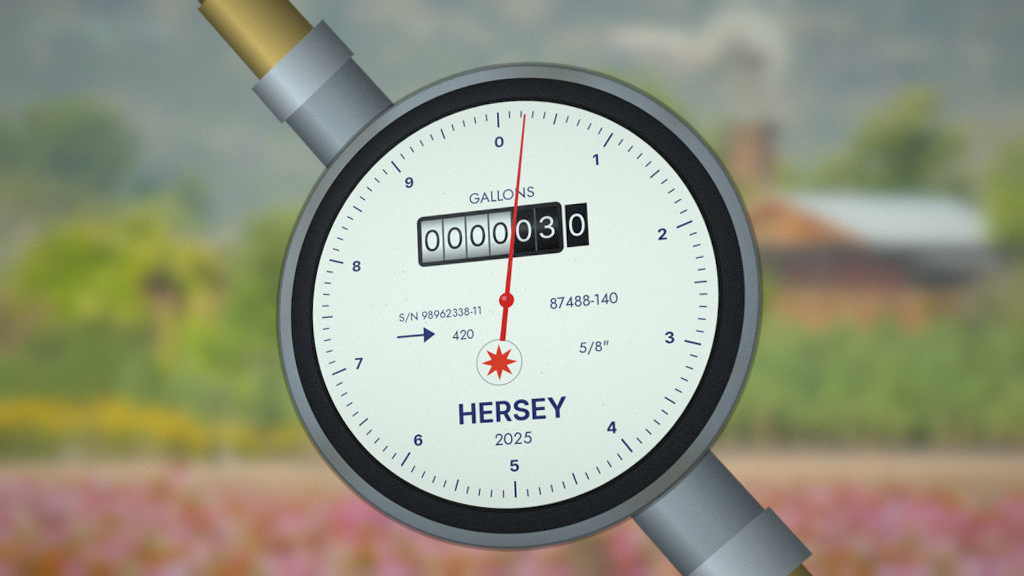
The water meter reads 30.2 (gal)
